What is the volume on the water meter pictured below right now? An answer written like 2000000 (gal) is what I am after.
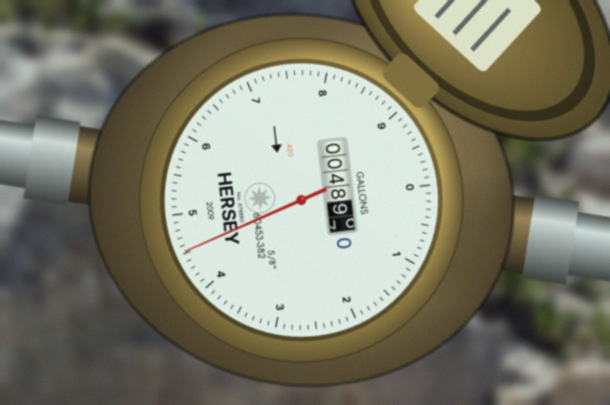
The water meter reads 48964.5 (gal)
